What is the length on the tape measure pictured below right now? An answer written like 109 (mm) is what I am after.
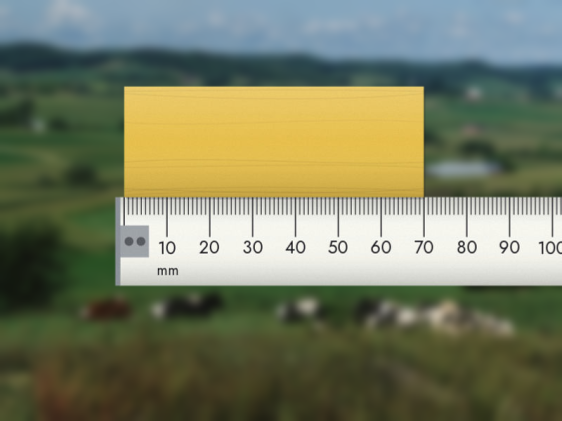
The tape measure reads 70 (mm)
